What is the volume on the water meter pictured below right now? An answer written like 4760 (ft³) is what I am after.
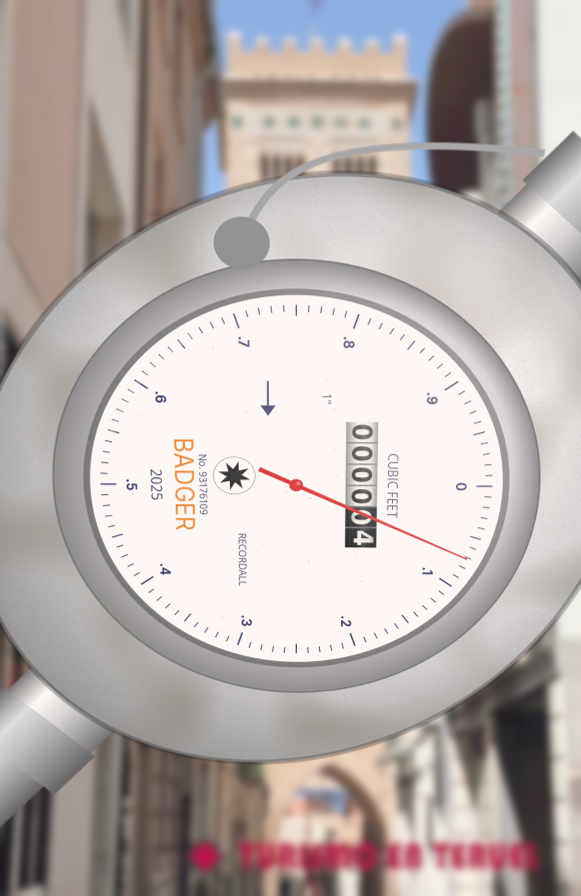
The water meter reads 4.07 (ft³)
